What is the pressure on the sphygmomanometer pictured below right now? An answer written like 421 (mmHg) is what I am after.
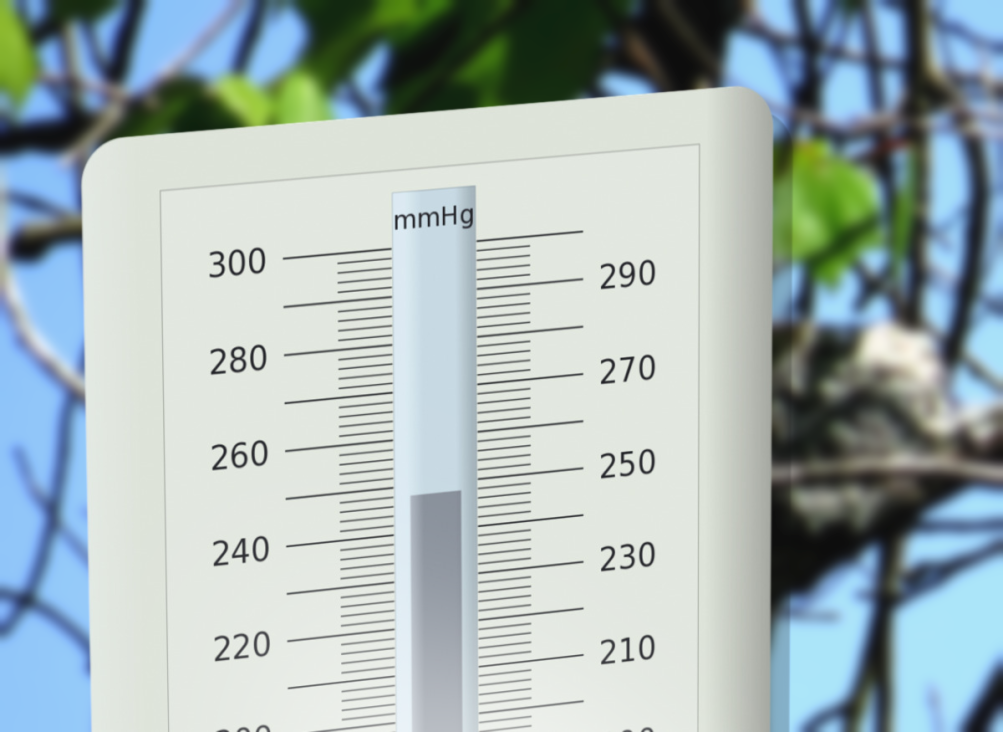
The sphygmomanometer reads 248 (mmHg)
